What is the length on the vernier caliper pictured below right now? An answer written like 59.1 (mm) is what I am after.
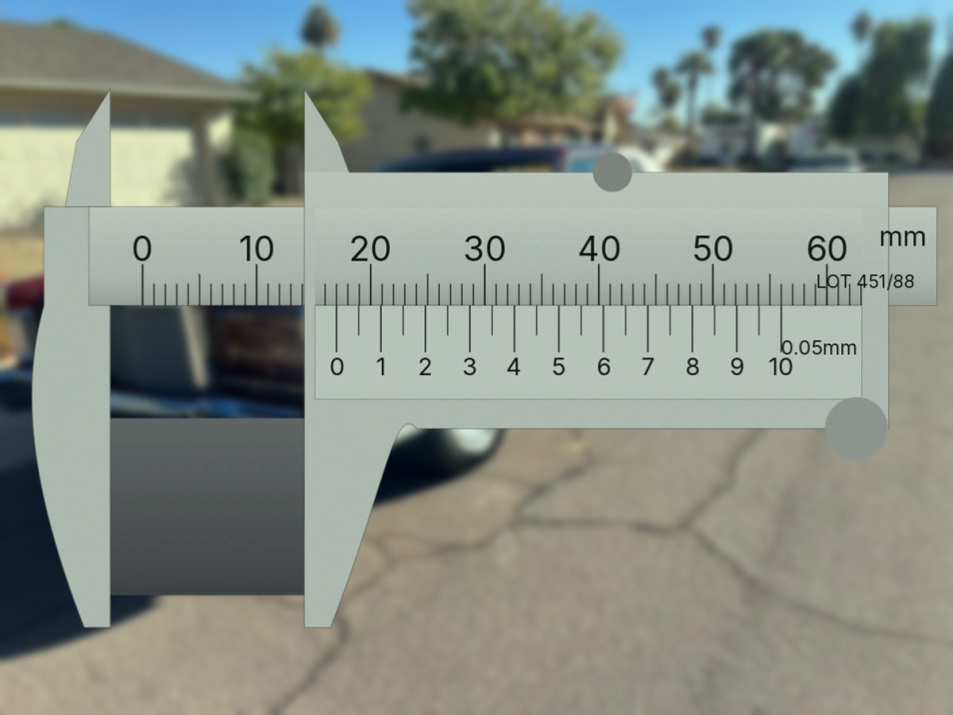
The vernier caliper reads 17.0 (mm)
